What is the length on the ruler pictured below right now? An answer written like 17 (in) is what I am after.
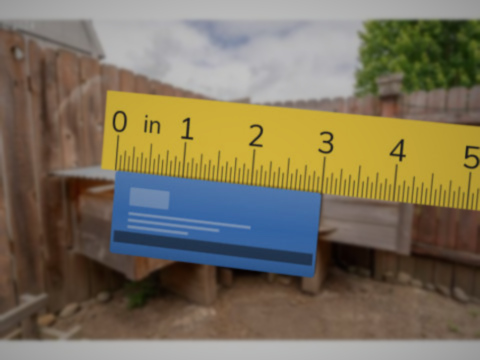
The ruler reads 3 (in)
